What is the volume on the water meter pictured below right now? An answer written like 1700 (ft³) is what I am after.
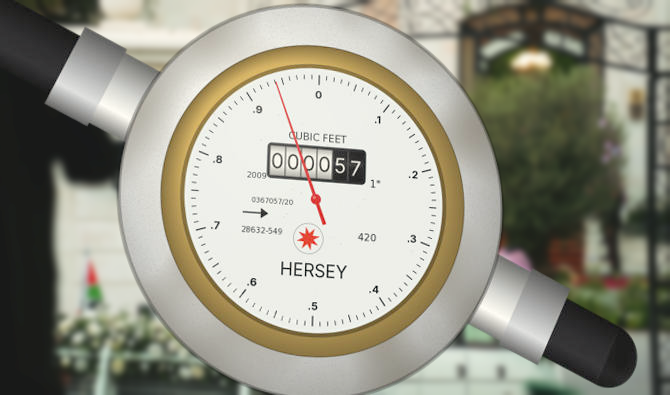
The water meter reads 56.94 (ft³)
